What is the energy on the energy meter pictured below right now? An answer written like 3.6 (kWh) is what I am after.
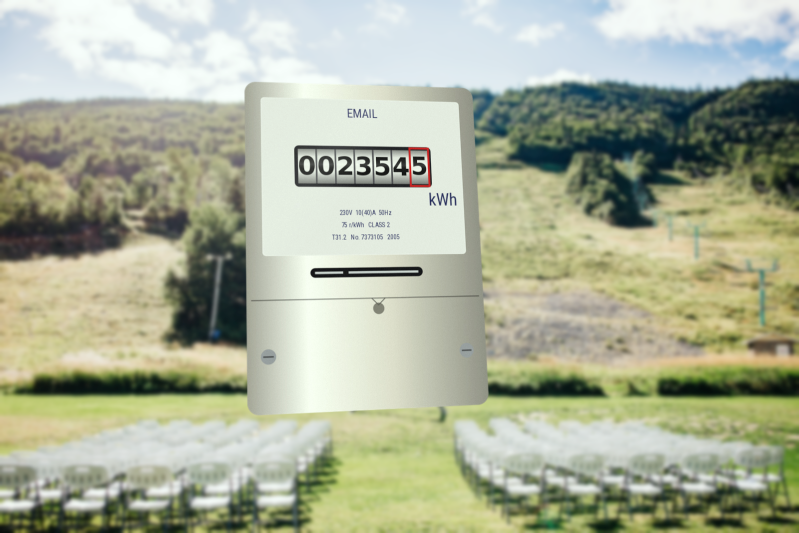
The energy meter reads 2354.5 (kWh)
